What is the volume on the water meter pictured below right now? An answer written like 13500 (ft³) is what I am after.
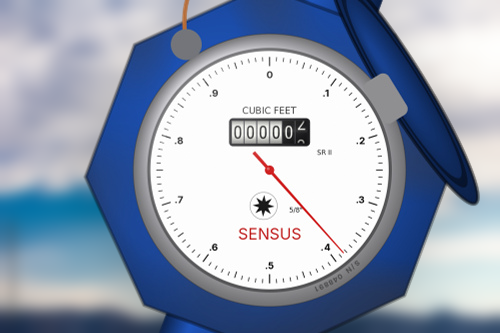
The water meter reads 2.38 (ft³)
